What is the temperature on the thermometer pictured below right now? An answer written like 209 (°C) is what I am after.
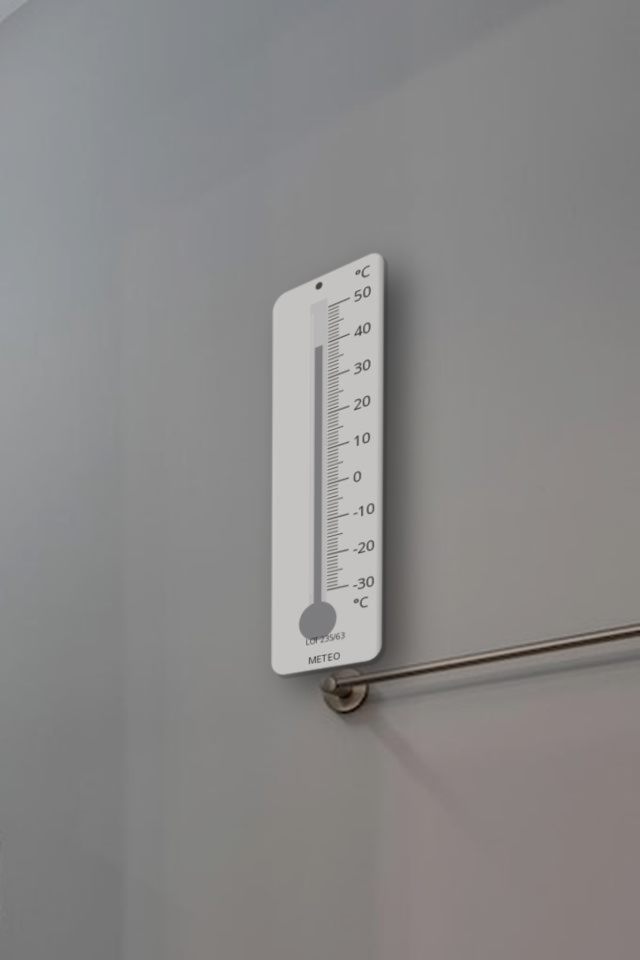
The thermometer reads 40 (°C)
